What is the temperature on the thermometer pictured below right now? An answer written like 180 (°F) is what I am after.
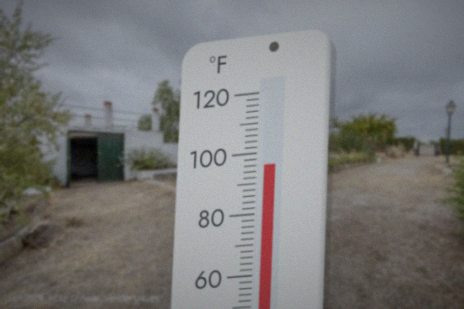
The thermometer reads 96 (°F)
